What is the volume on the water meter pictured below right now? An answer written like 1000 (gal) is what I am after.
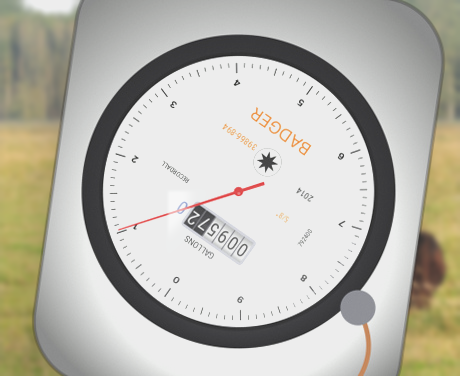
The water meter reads 95721.0 (gal)
